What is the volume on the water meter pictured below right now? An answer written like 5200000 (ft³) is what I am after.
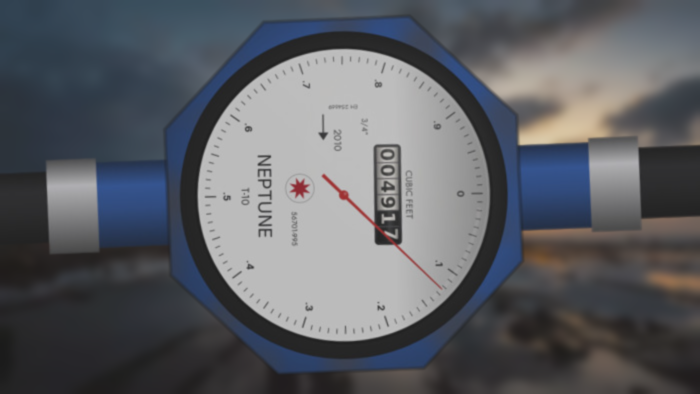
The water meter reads 4917.12 (ft³)
